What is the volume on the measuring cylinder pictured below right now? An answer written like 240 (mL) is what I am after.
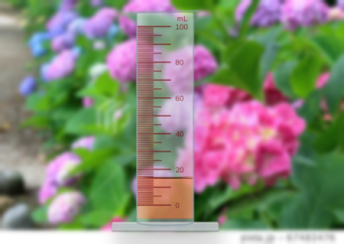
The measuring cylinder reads 15 (mL)
